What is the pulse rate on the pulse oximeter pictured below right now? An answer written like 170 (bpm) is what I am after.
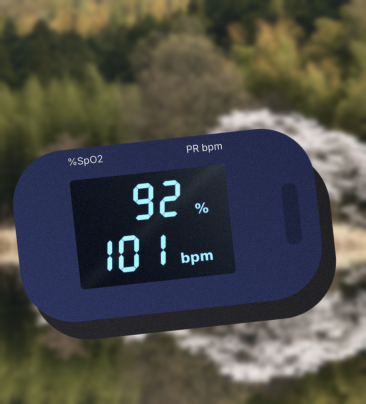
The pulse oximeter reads 101 (bpm)
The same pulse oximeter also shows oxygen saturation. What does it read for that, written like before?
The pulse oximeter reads 92 (%)
